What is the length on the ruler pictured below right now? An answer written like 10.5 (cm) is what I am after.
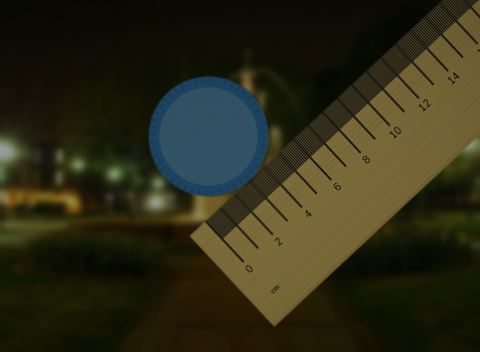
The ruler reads 6 (cm)
